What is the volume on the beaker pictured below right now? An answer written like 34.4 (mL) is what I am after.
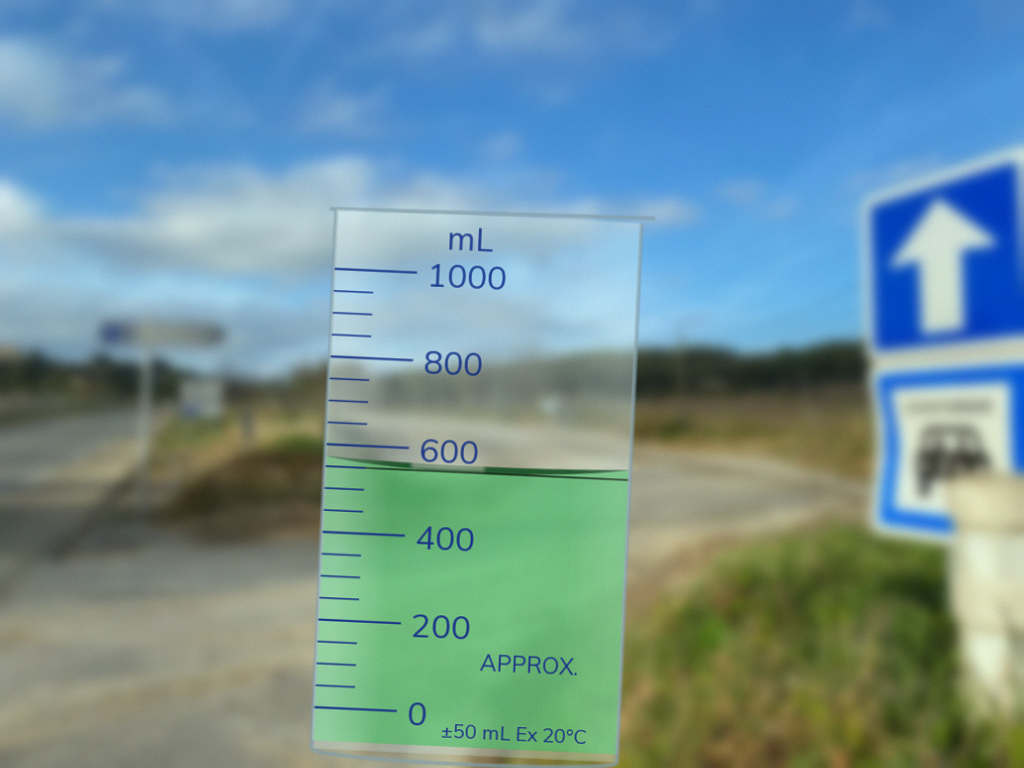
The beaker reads 550 (mL)
